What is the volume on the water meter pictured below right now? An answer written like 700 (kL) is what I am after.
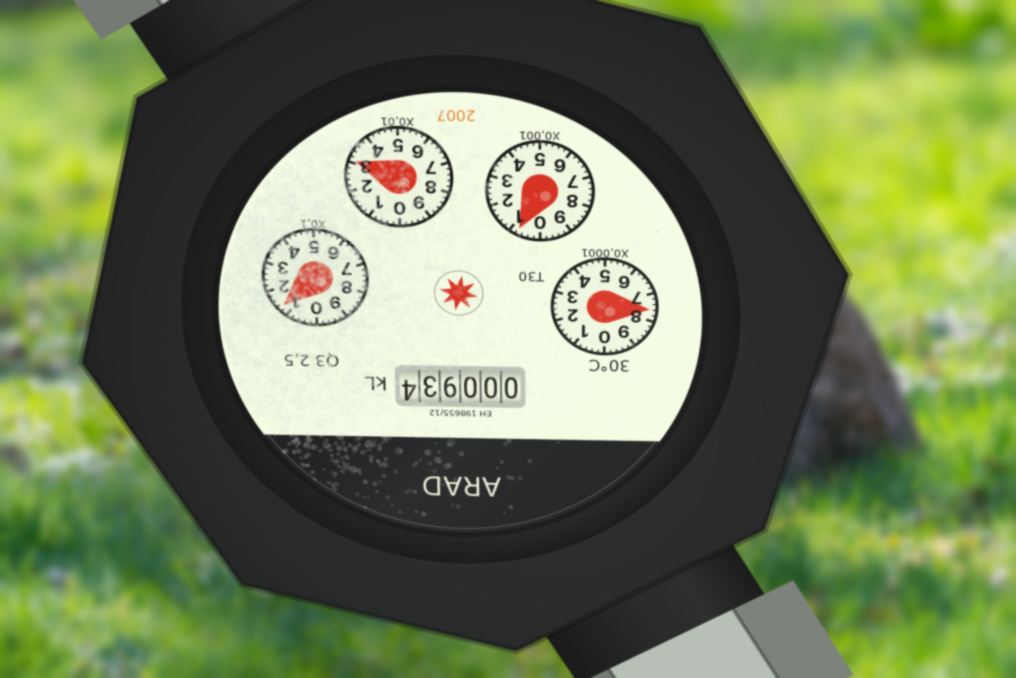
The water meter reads 934.1307 (kL)
